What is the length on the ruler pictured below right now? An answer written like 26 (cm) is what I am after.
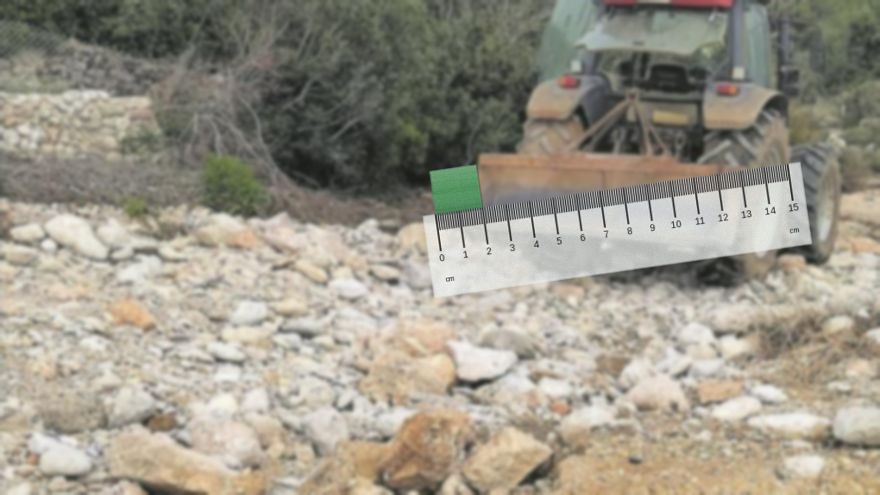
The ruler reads 2 (cm)
